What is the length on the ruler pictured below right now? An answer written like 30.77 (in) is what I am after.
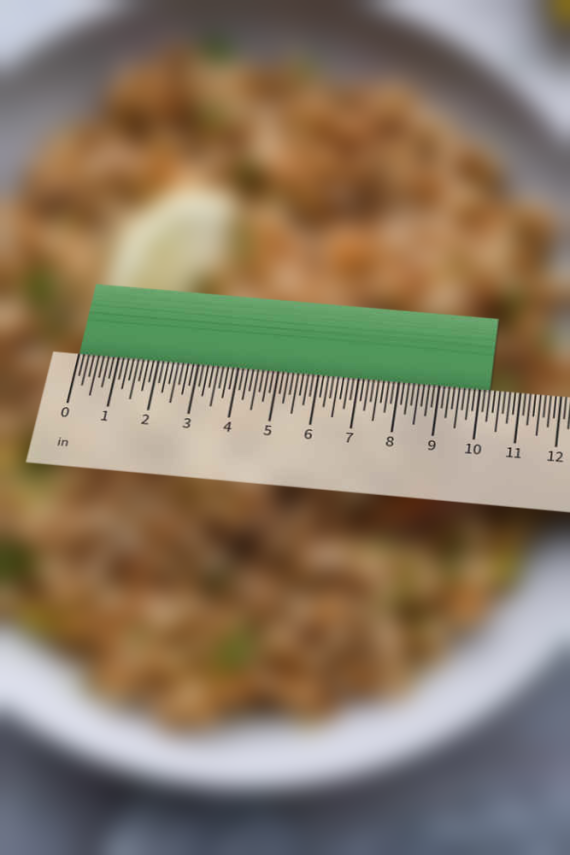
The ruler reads 10.25 (in)
